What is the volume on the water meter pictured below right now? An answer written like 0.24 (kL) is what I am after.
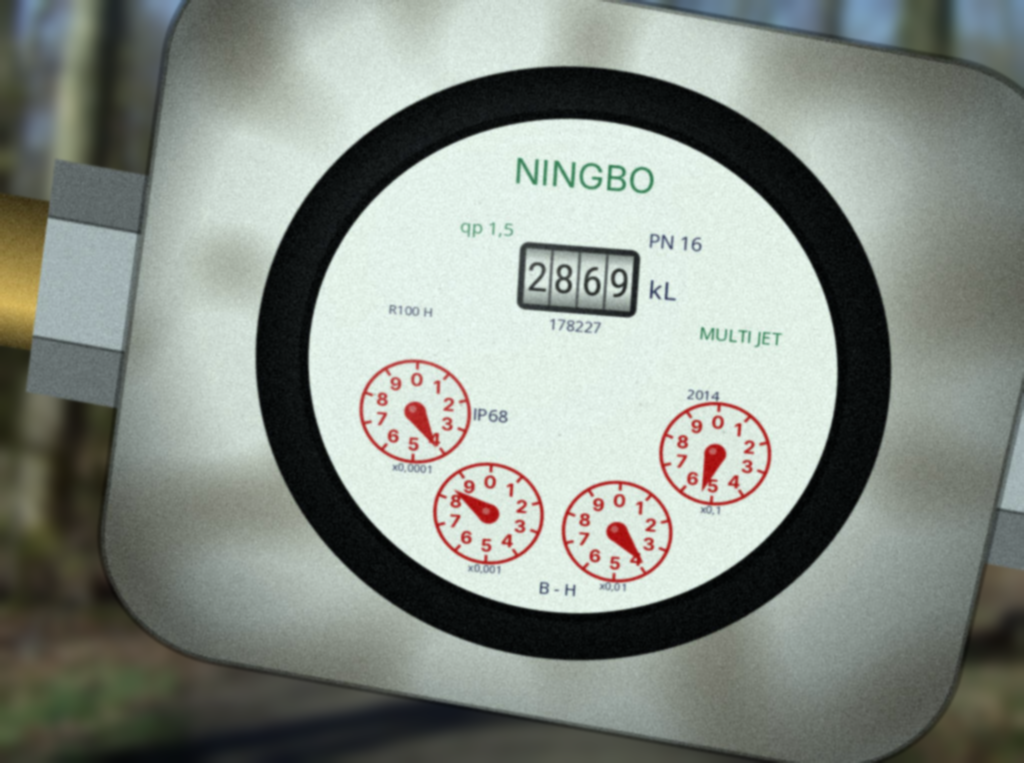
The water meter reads 2869.5384 (kL)
